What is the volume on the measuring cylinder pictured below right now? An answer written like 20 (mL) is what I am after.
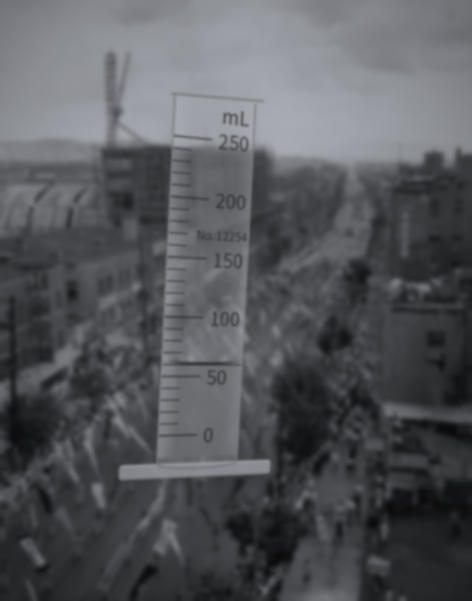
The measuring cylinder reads 60 (mL)
